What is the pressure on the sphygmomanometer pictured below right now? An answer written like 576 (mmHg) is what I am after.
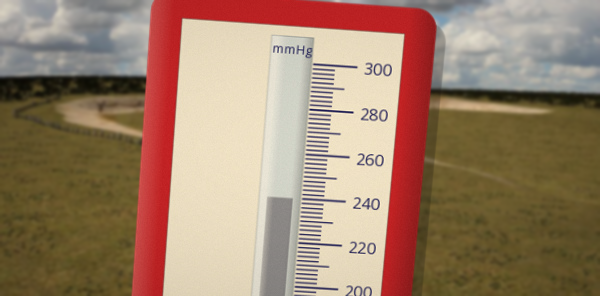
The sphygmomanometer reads 240 (mmHg)
